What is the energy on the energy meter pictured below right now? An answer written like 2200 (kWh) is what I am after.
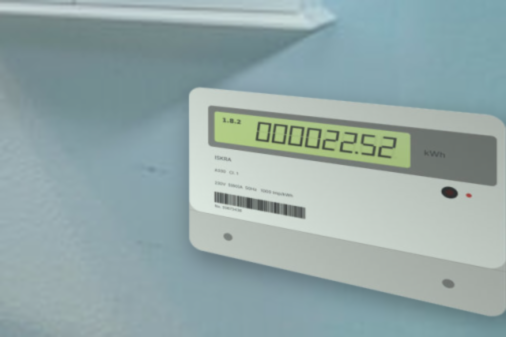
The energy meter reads 22.52 (kWh)
